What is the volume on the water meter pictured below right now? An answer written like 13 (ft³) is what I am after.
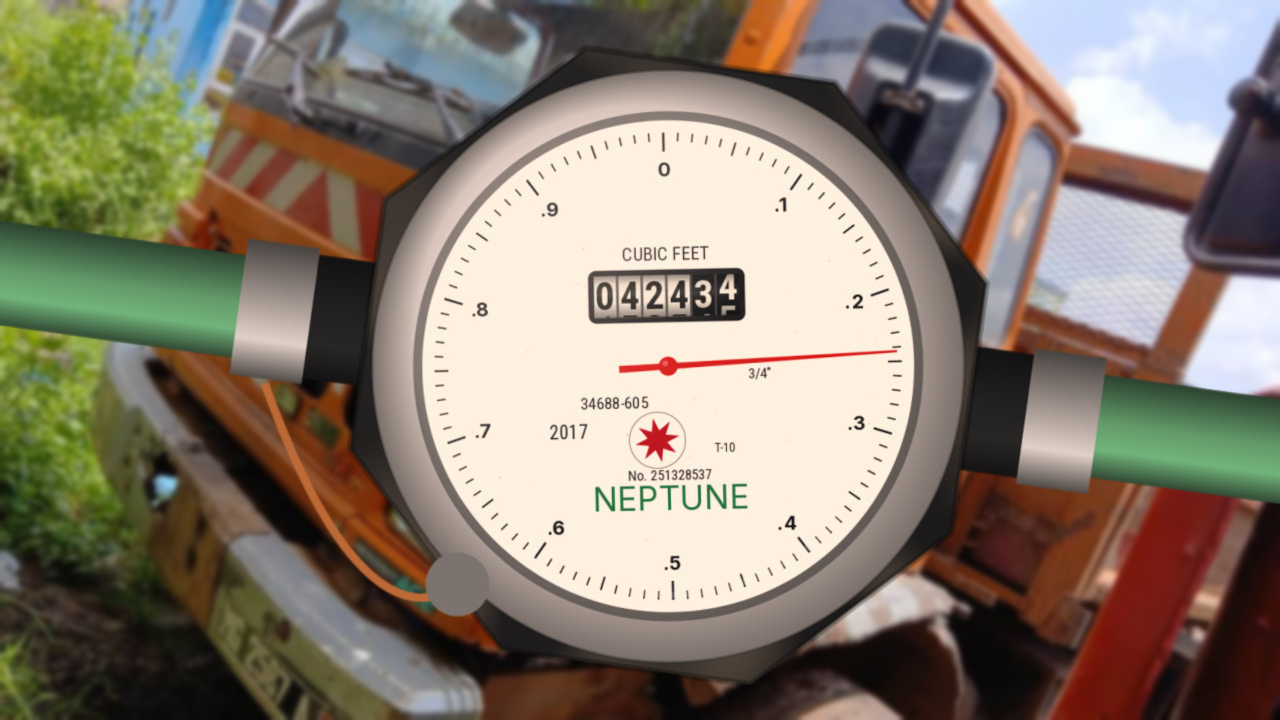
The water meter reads 42434.24 (ft³)
